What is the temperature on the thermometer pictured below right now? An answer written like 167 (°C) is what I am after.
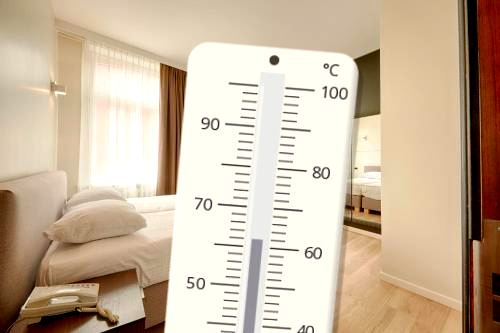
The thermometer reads 62 (°C)
